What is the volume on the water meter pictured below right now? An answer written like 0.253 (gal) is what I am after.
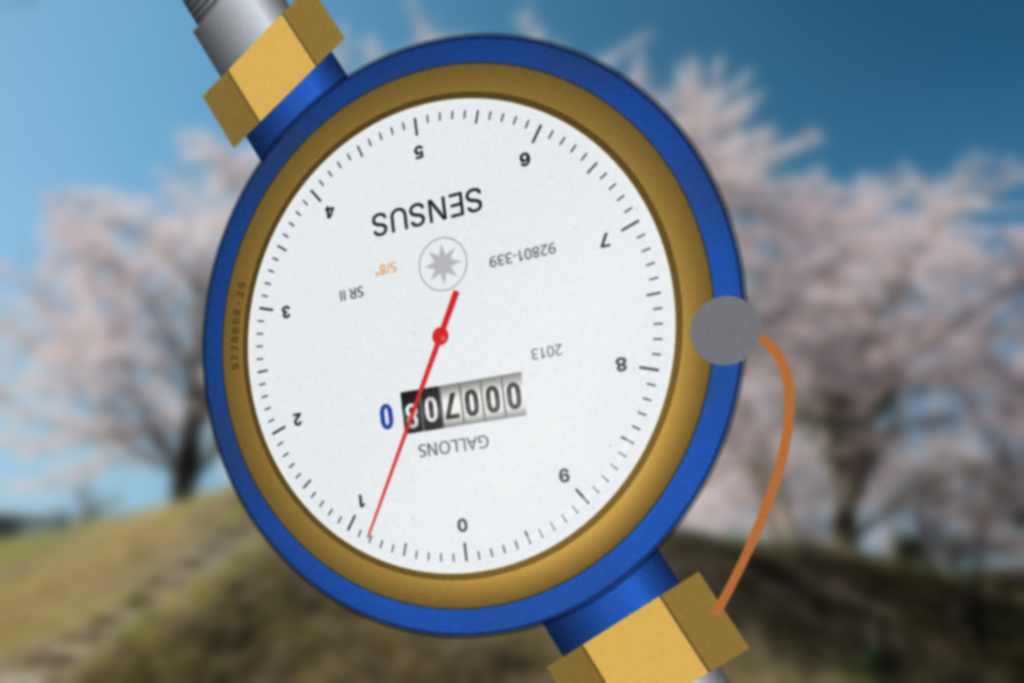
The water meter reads 7080.8 (gal)
